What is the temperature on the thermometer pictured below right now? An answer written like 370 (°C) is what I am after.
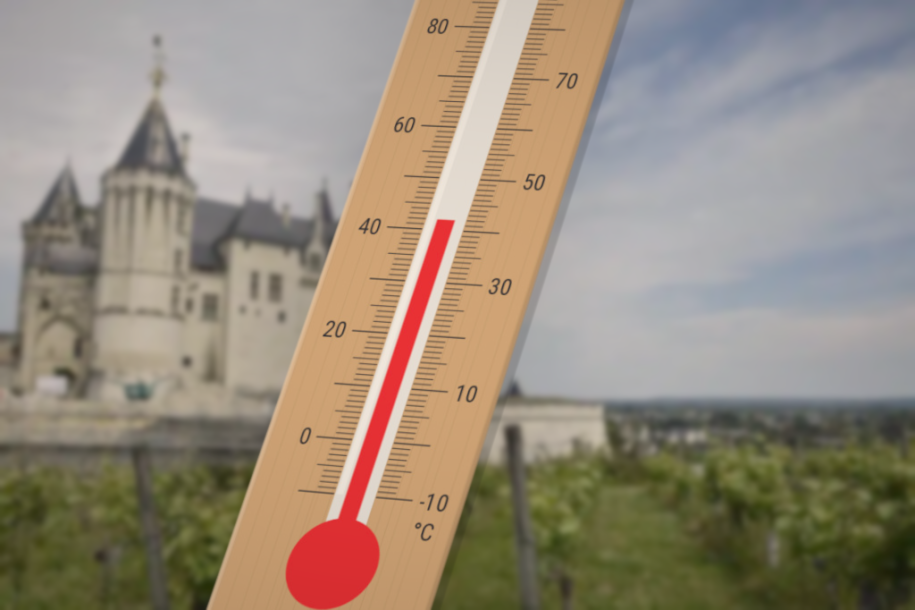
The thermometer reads 42 (°C)
